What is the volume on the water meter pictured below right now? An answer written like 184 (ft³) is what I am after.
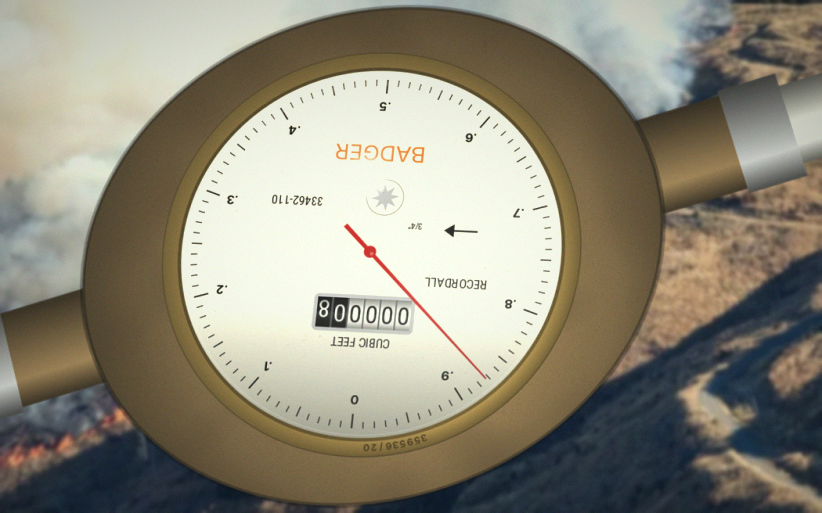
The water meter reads 7.87 (ft³)
